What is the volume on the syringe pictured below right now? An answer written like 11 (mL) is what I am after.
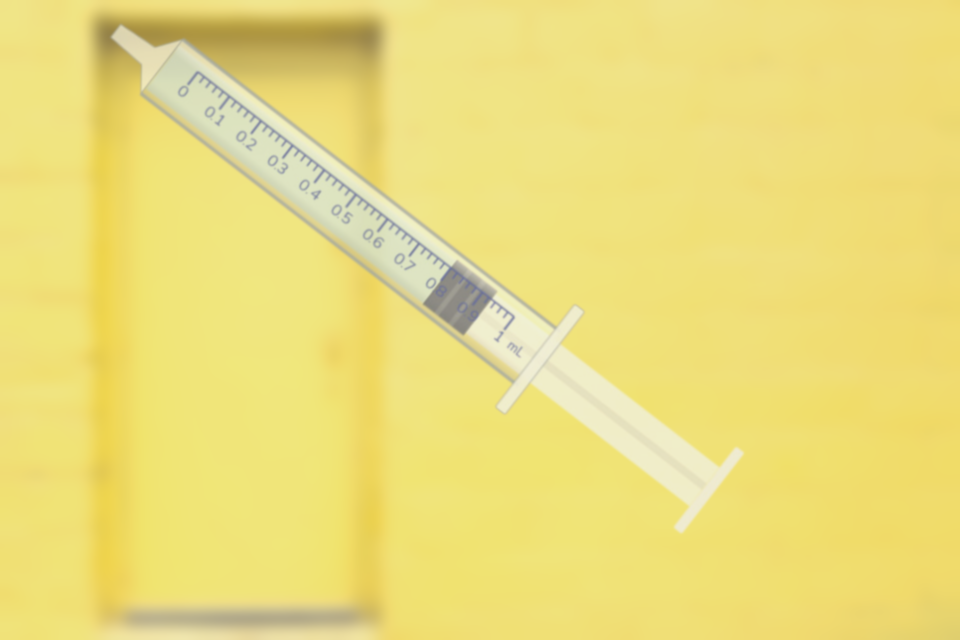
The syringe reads 0.8 (mL)
